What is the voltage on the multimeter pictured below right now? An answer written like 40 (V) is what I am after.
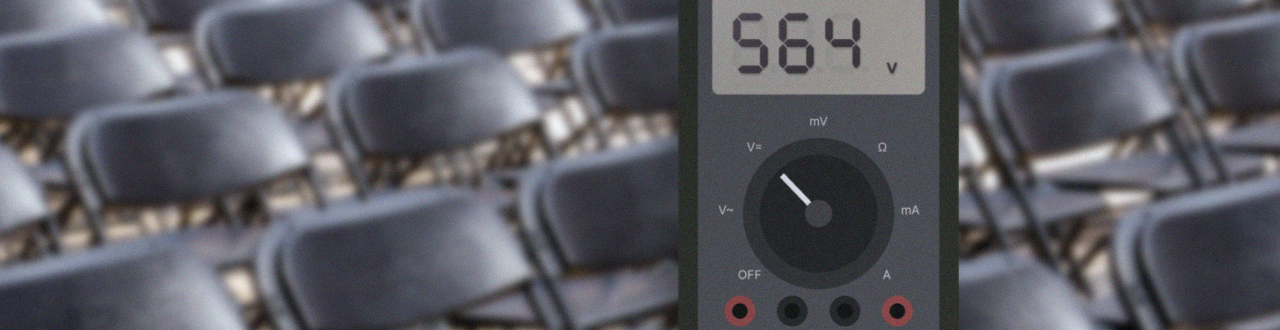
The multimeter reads 564 (V)
